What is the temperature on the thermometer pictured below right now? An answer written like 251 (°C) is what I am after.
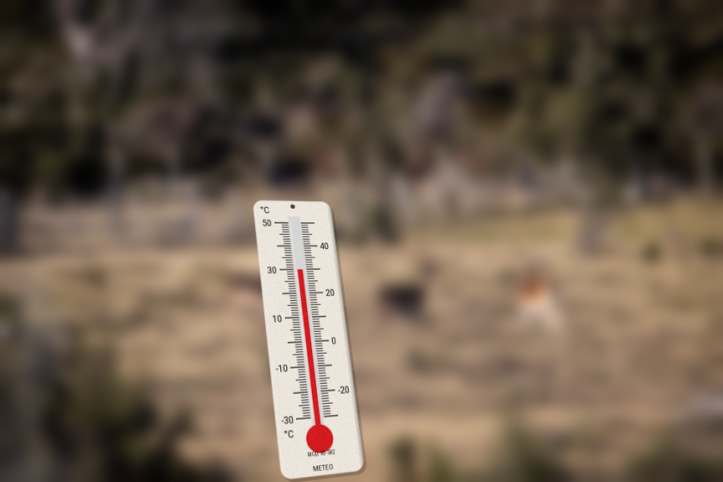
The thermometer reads 30 (°C)
